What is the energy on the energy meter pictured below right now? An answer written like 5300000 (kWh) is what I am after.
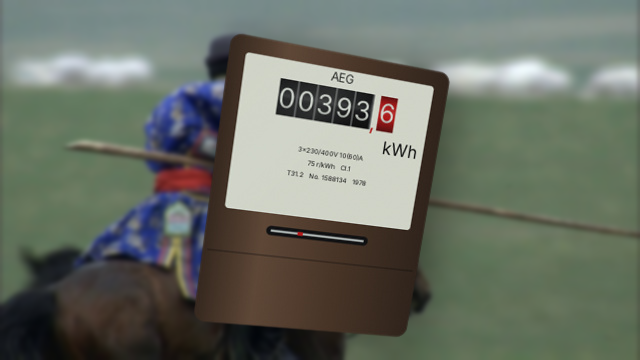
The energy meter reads 393.6 (kWh)
